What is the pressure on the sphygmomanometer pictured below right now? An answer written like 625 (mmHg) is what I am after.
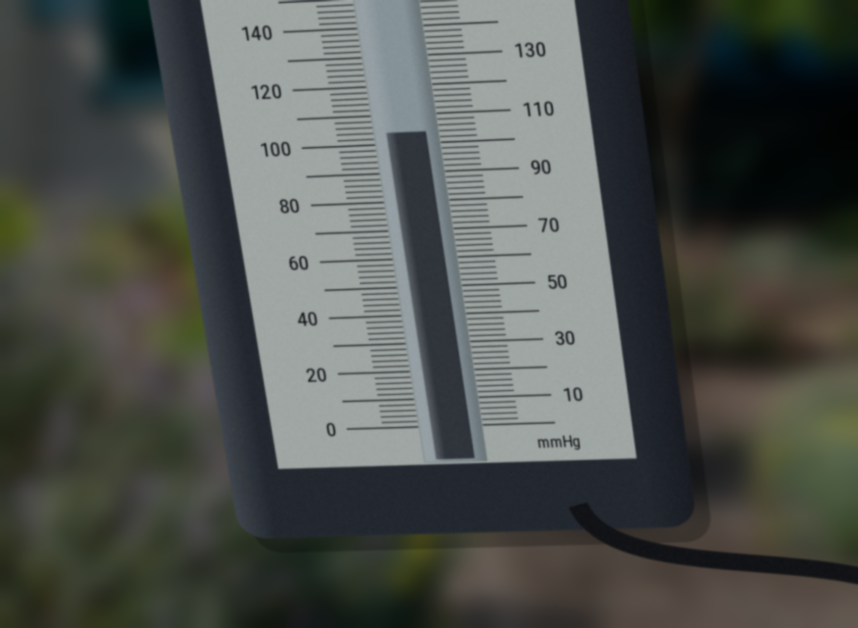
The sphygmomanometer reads 104 (mmHg)
